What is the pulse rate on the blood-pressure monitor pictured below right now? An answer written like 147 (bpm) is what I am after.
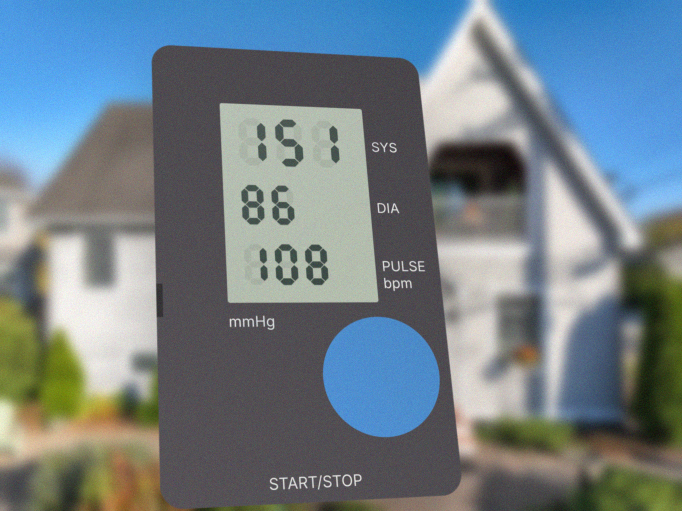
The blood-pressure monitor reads 108 (bpm)
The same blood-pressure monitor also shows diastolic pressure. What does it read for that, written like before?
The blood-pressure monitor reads 86 (mmHg)
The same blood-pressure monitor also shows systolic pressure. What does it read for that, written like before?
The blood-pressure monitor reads 151 (mmHg)
